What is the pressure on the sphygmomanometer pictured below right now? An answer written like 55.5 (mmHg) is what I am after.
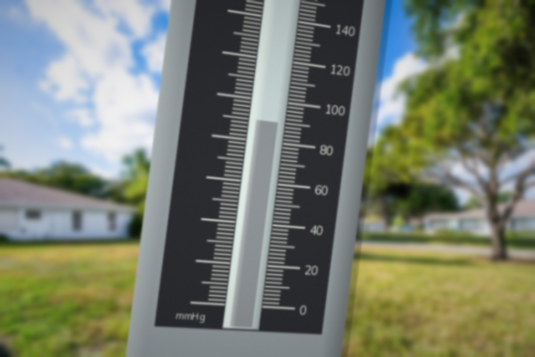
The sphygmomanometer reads 90 (mmHg)
